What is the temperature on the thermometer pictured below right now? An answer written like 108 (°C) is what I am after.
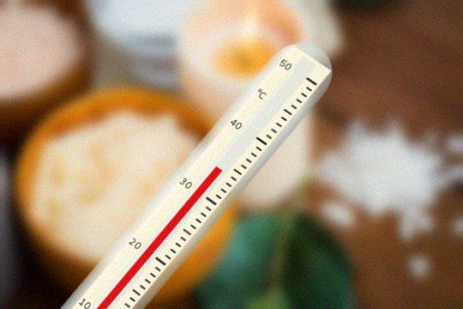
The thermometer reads 34 (°C)
